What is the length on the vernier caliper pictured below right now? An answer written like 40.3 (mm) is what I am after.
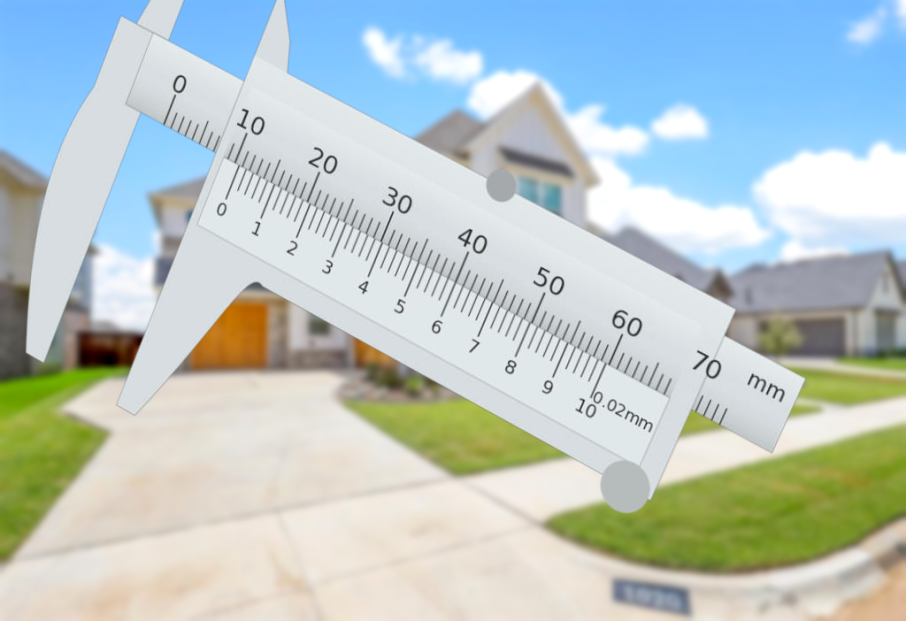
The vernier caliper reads 10.6 (mm)
